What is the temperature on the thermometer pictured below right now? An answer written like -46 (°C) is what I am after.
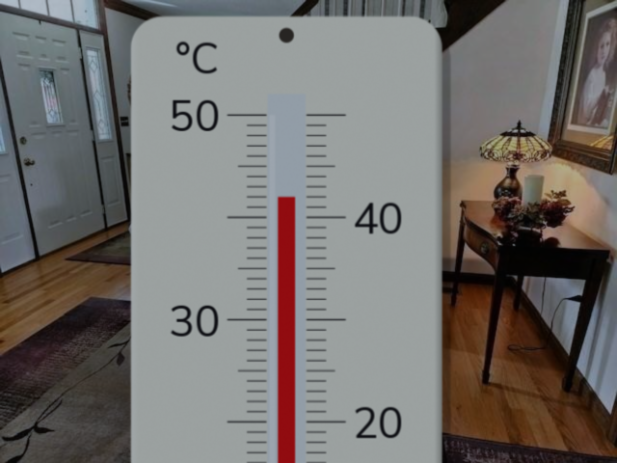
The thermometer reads 42 (°C)
